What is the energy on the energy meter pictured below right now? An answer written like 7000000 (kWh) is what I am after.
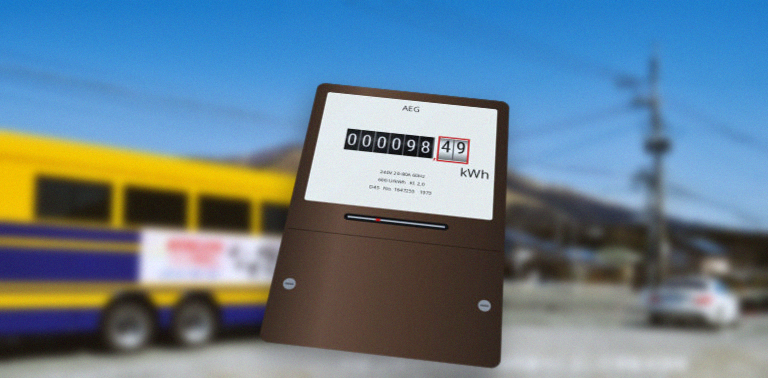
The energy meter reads 98.49 (kWh)
